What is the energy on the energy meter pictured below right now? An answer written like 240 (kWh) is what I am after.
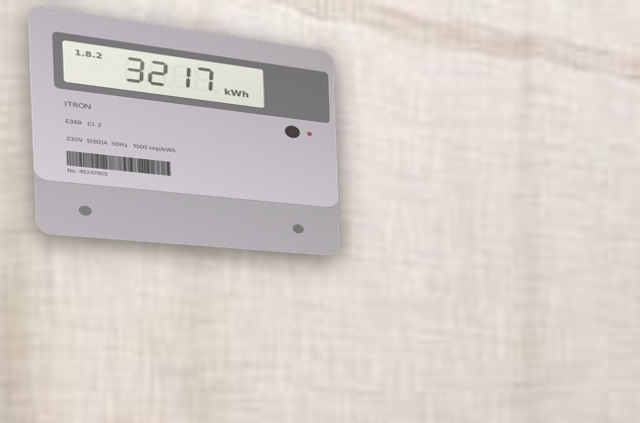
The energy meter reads 3217 (kWh)
